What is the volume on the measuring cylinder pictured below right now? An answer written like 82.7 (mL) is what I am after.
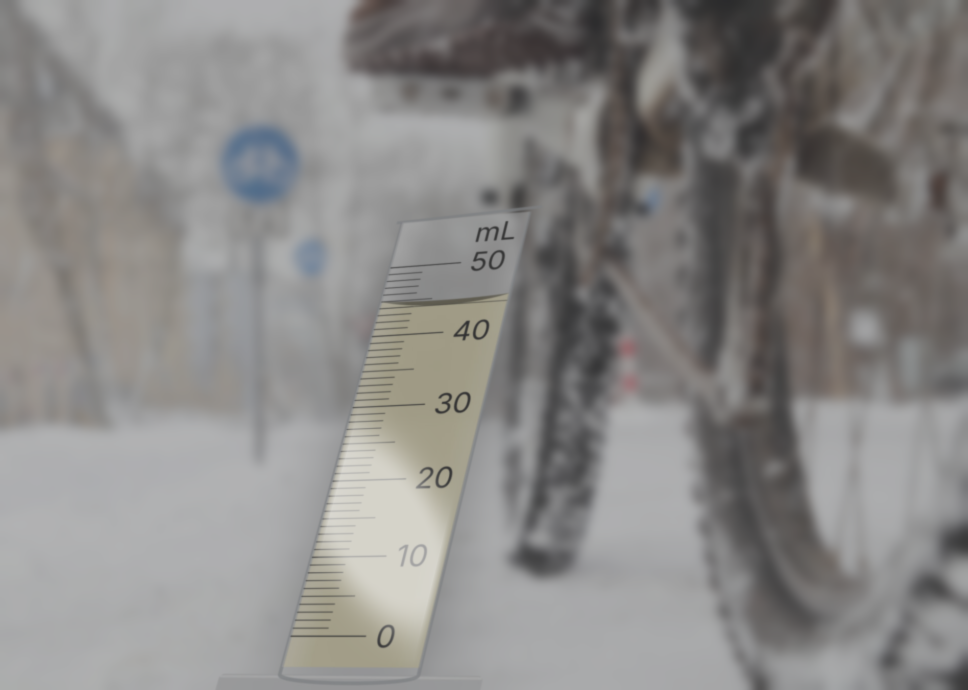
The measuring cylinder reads 44 (mL)
